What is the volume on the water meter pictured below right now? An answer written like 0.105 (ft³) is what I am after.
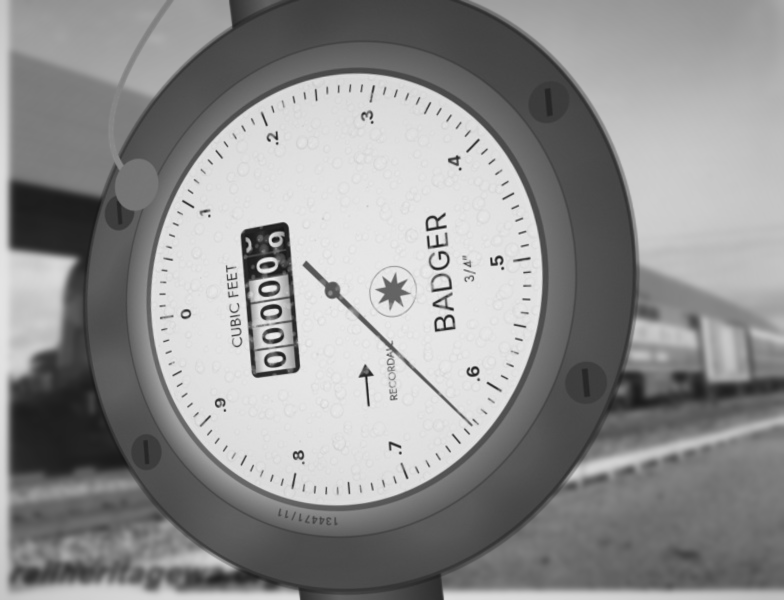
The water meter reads 8.63 (ft³)
